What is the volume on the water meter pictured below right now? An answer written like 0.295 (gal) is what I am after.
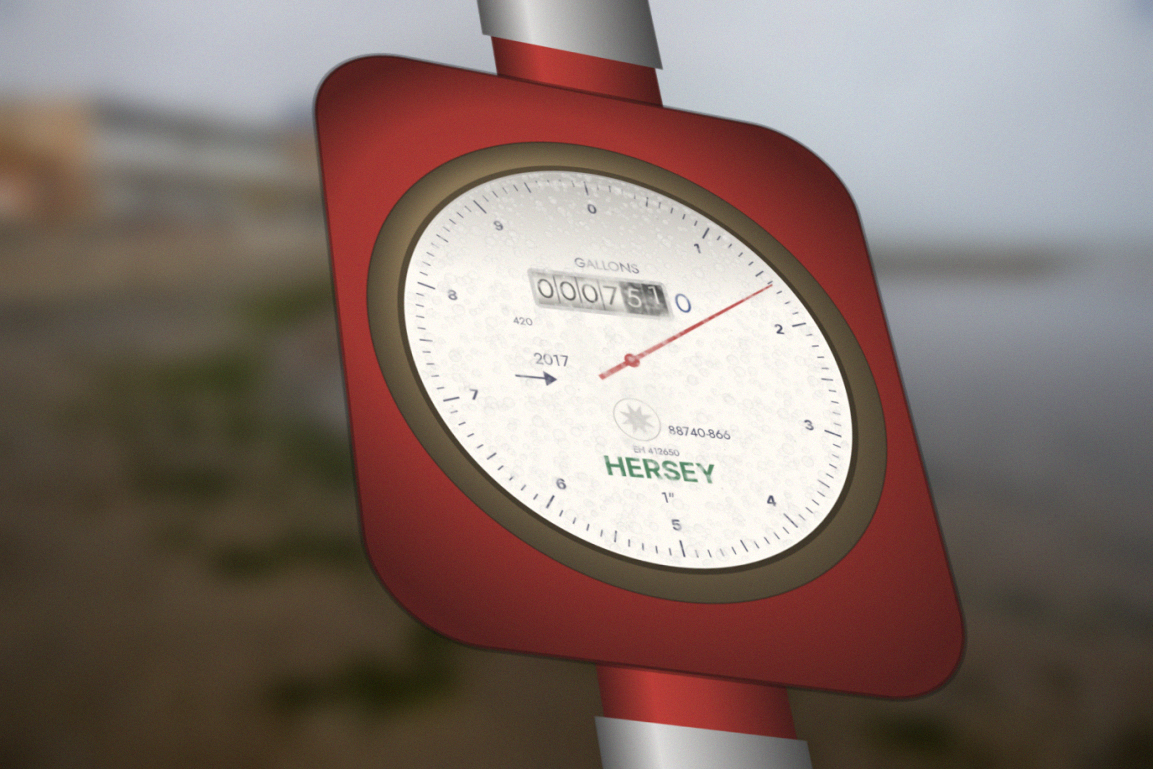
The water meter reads 7511.6 (gal)
